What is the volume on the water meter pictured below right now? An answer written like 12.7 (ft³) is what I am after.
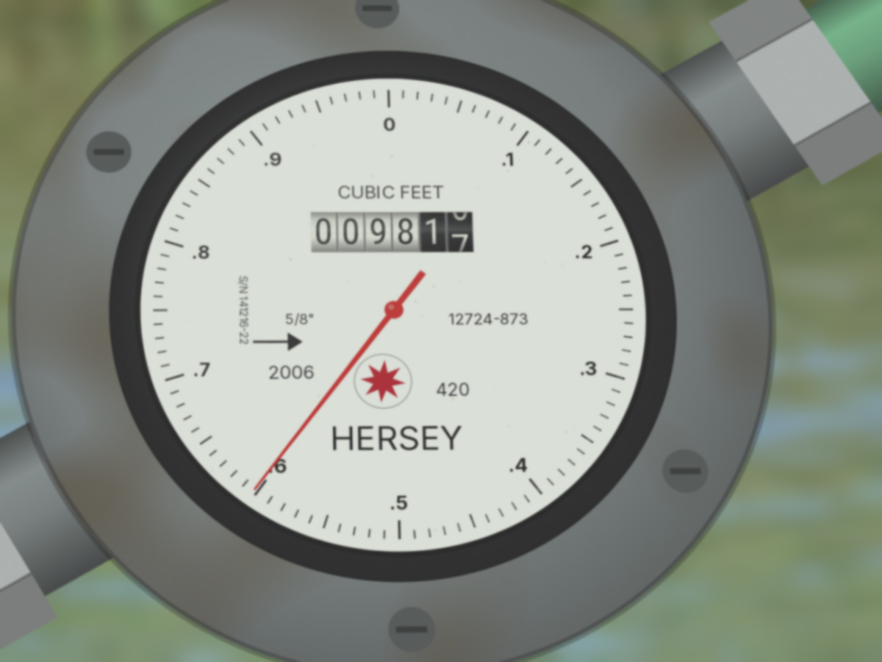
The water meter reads 9816.60 (ft³)
